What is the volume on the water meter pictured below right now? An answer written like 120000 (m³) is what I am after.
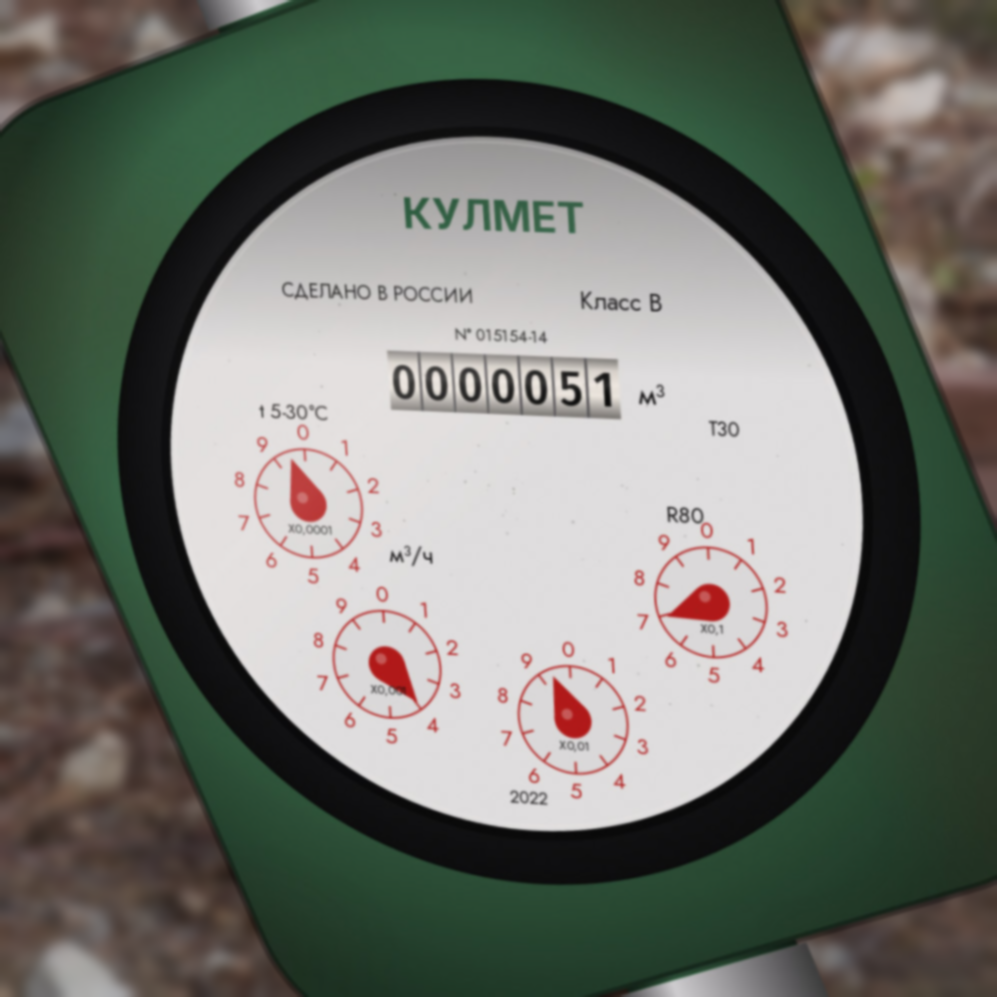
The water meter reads 51.6939 (m³)
